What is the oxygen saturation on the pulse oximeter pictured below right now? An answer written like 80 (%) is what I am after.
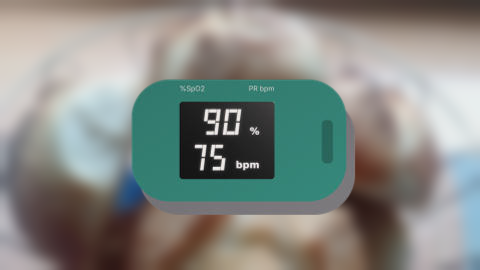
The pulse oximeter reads 90 (%)
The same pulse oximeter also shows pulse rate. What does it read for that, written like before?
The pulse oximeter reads 75 (bpm)
